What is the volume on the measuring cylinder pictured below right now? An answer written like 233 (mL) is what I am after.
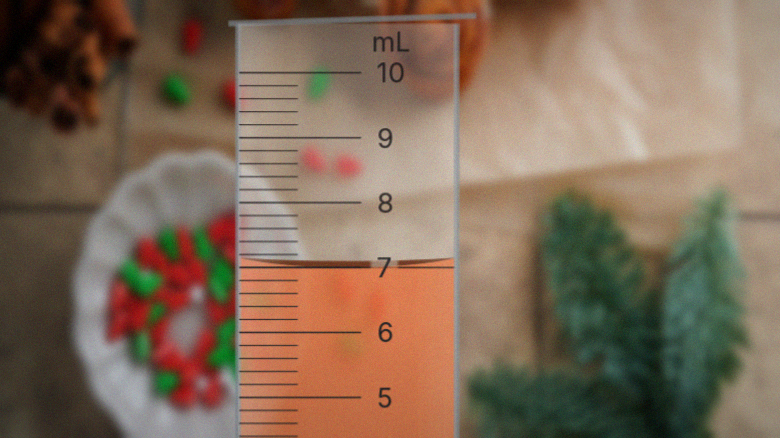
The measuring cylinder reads 7 (mL)
